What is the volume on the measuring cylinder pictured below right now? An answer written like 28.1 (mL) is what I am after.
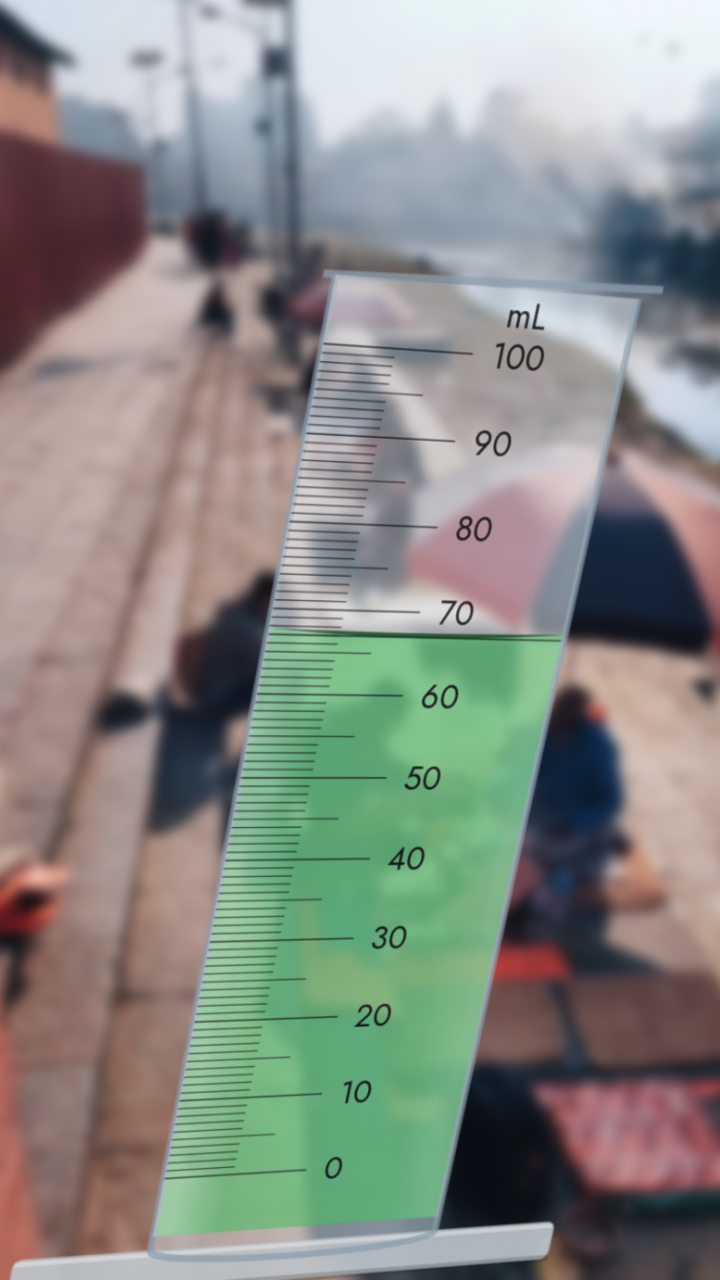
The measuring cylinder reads 67 (mL)
